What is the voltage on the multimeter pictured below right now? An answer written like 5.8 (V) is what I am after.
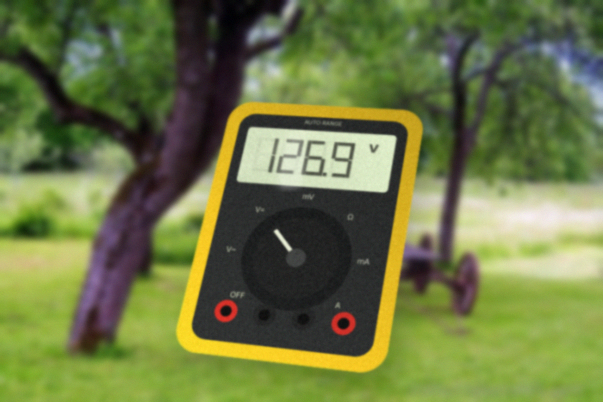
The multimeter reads 126.9 (V)
